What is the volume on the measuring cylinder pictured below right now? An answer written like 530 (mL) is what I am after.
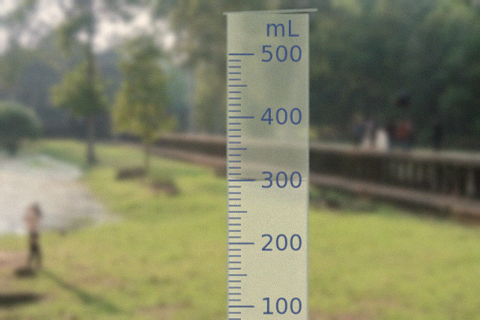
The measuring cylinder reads 300 (mL)
